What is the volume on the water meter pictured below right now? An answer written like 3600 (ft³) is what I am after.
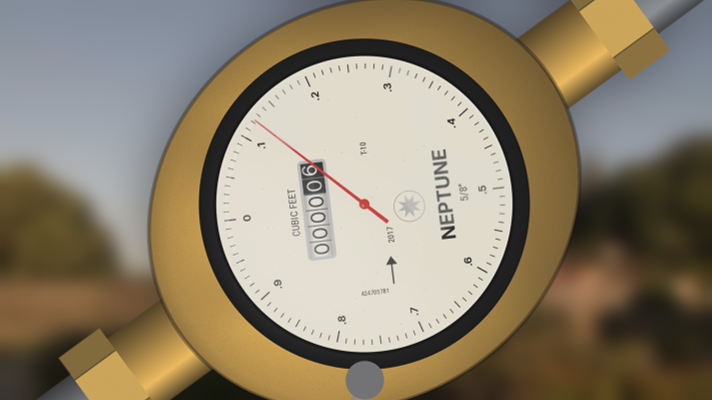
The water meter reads 6.12 (ft³)
